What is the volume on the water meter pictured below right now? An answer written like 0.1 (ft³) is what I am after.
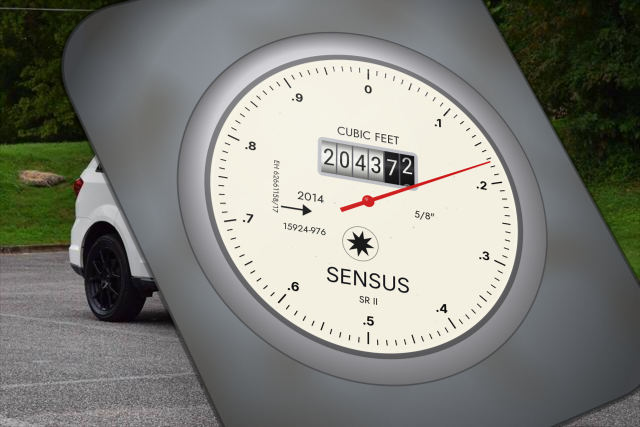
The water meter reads 204372.17 (ft³)
